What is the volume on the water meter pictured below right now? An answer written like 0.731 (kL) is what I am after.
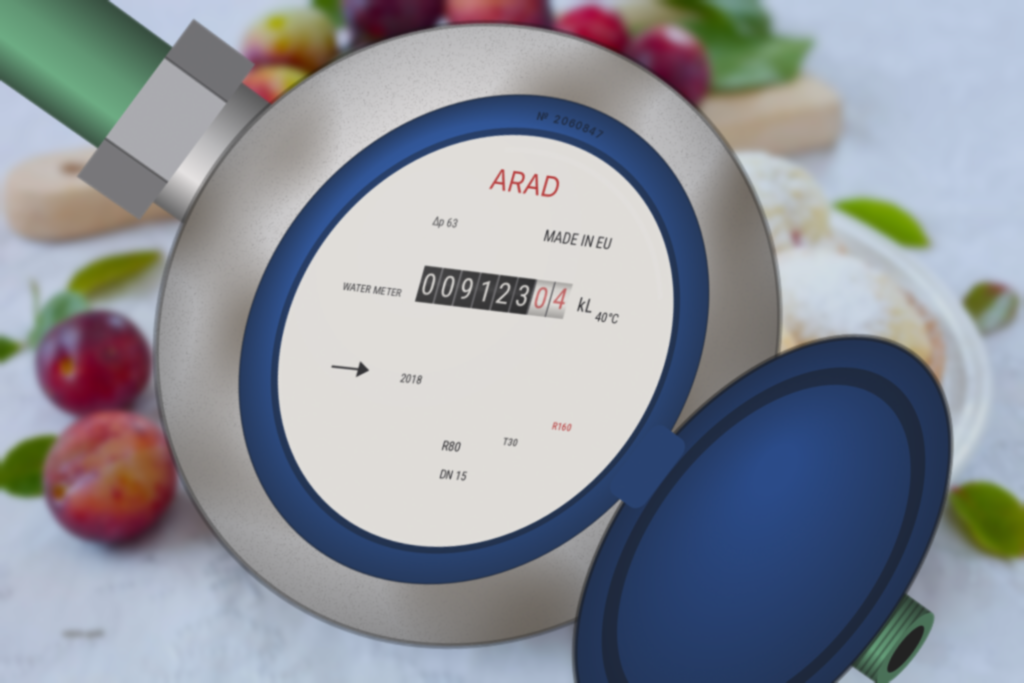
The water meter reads 9123.04 (kL)
